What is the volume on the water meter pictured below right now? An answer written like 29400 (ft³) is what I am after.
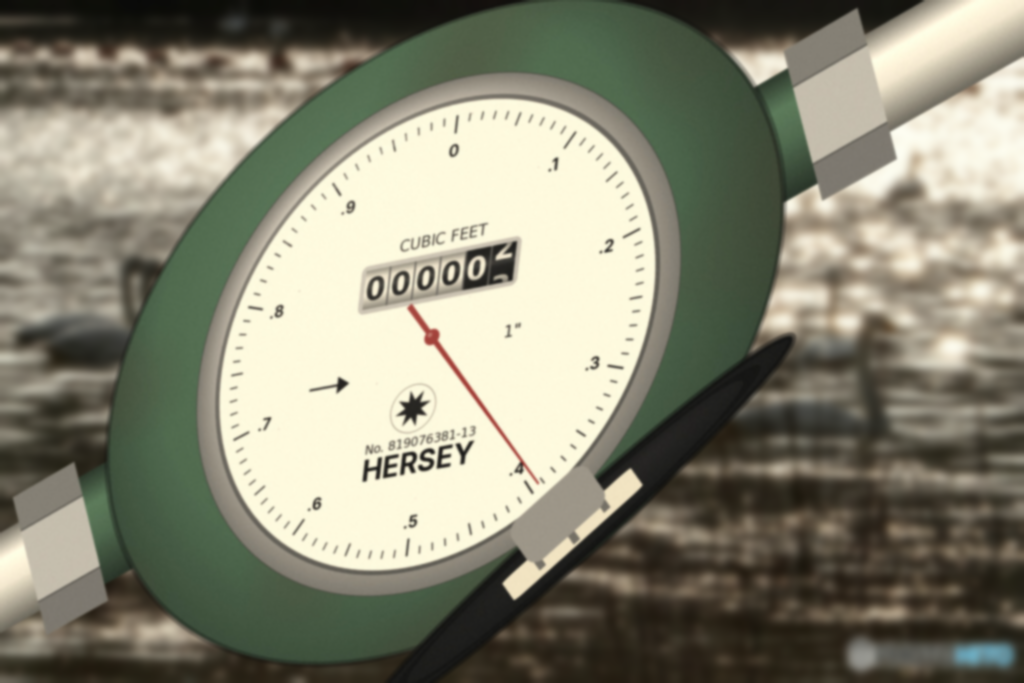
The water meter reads 2.39 (ft³)
